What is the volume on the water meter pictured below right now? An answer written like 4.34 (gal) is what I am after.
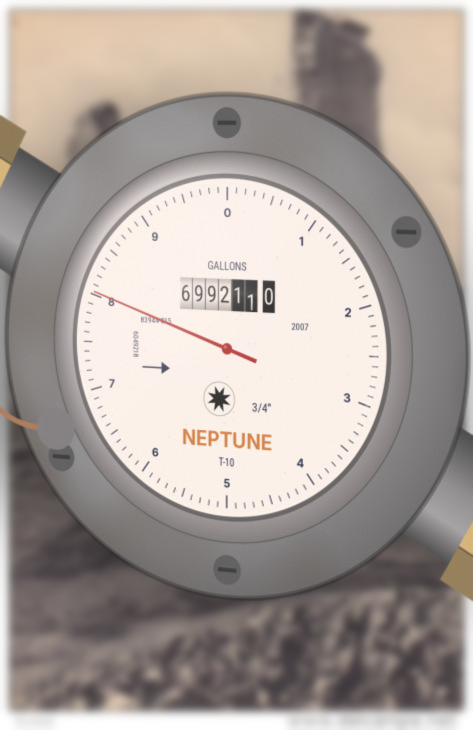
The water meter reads 6992108.0 (gal)
